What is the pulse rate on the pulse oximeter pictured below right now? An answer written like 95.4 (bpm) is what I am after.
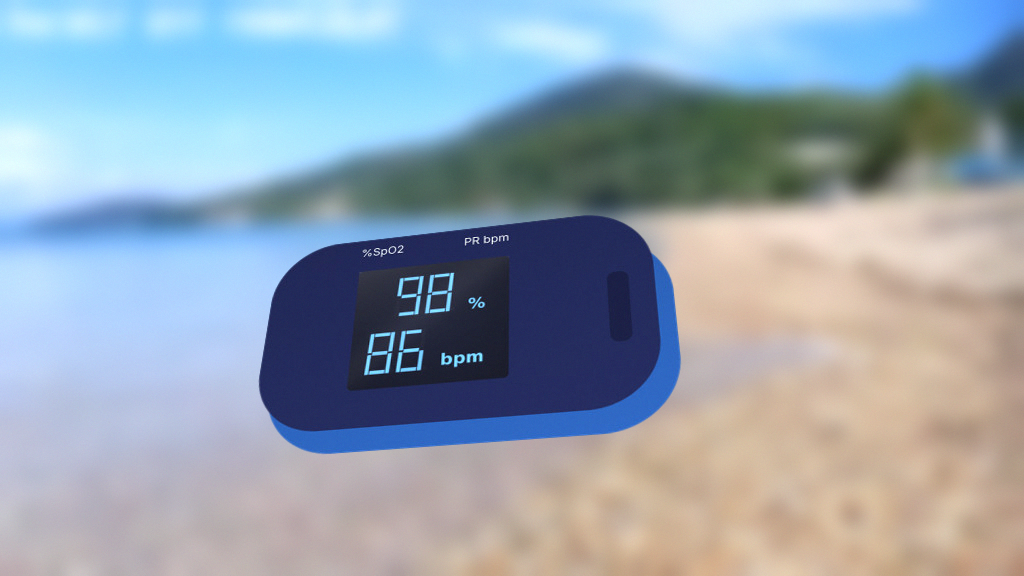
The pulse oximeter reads 86 (bpm)
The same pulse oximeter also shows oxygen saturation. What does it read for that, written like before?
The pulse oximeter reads 98 (%)
